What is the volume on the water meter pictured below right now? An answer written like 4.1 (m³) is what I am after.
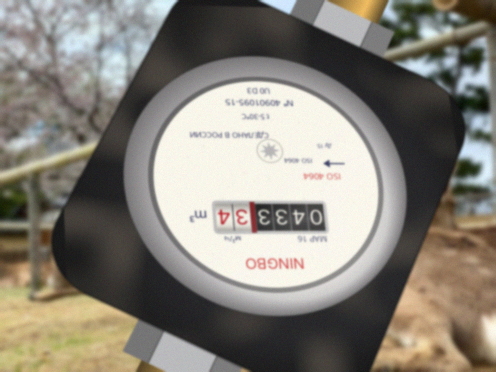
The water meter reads 433.34 (m³)
